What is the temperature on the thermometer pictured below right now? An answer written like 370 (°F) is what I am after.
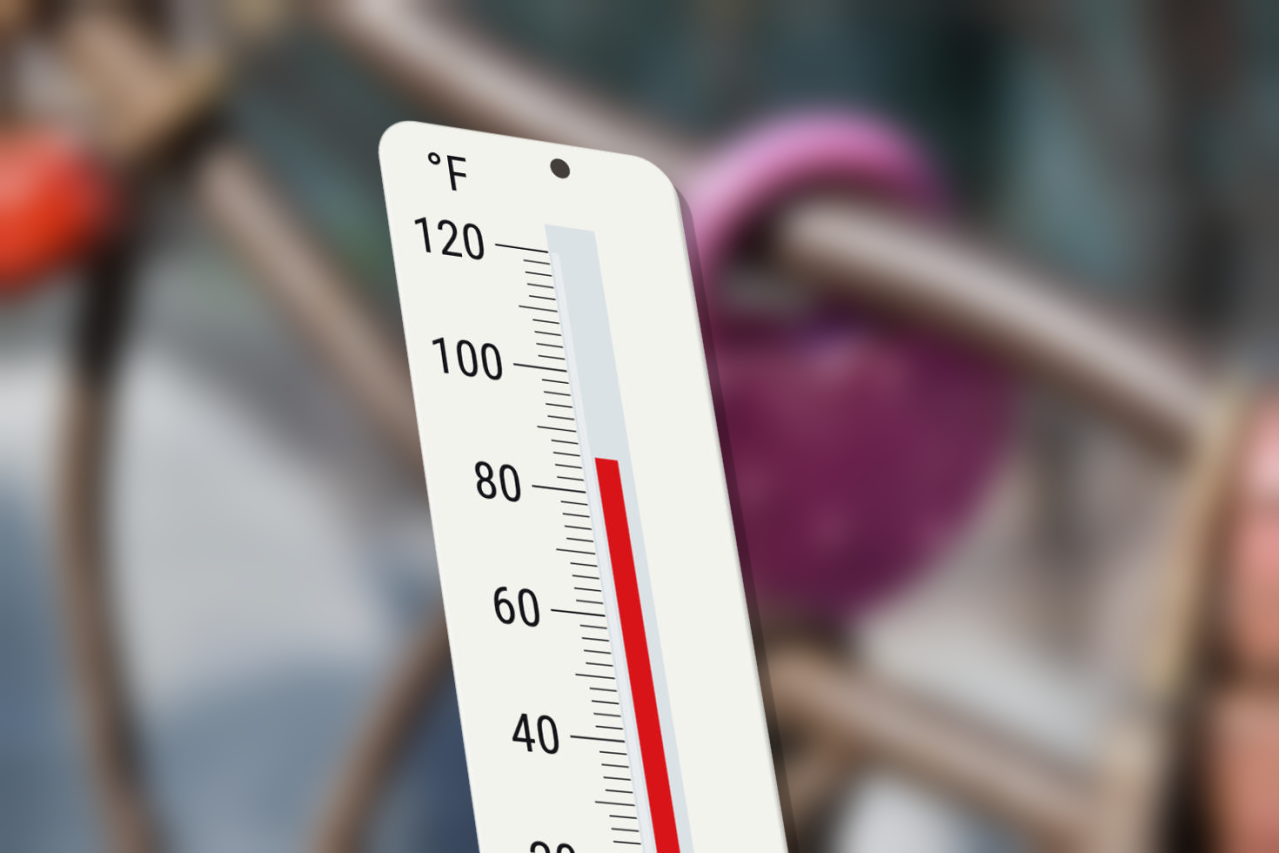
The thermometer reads 86 (°F)
